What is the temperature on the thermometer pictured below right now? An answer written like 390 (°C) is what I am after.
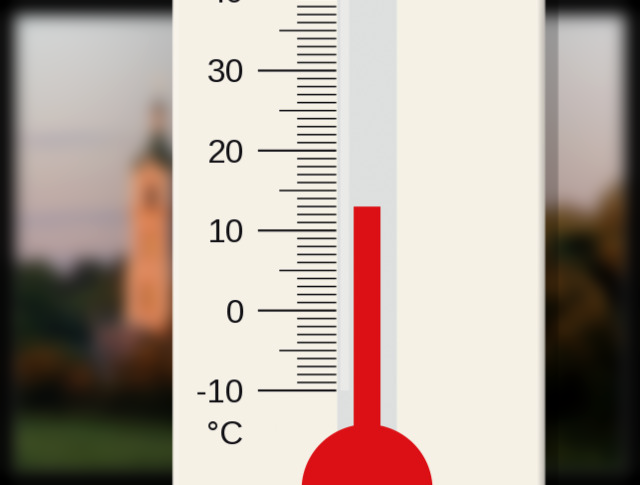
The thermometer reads 13 (°C)
